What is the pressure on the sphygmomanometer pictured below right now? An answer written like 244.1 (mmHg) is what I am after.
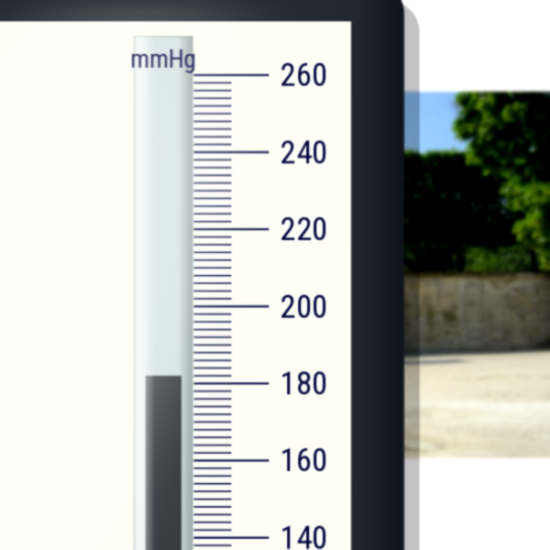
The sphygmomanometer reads 182 (mmHg)
